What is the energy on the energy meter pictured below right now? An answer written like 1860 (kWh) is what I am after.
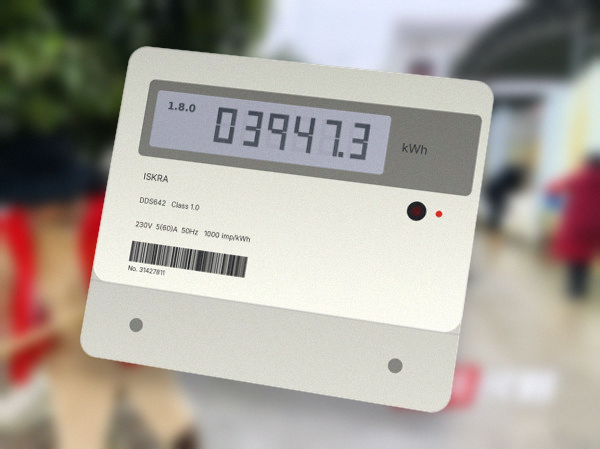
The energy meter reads 3947.3 (kWh)
